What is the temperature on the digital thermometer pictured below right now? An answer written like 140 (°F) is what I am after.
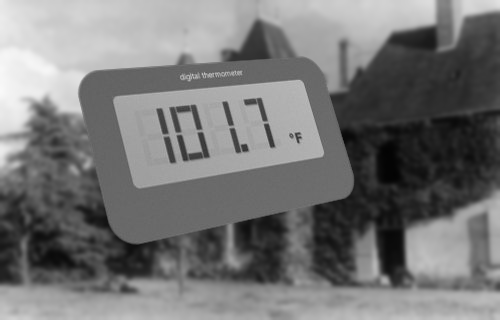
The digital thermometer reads 101.7 (°F)
